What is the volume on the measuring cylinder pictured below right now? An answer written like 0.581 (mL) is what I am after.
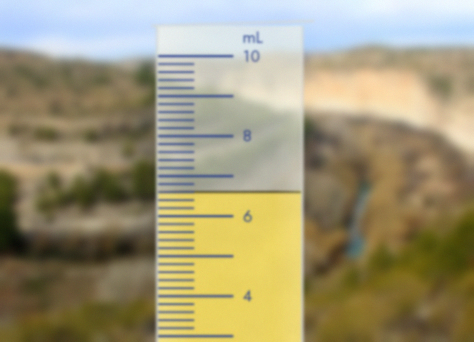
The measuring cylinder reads 6.6 (mL)
